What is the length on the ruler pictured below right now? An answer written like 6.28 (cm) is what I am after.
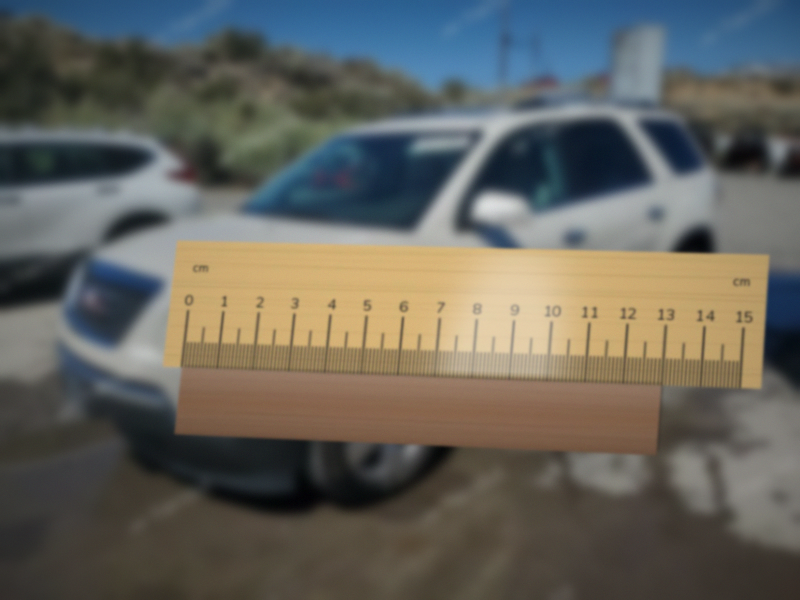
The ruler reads 13 (cm)
